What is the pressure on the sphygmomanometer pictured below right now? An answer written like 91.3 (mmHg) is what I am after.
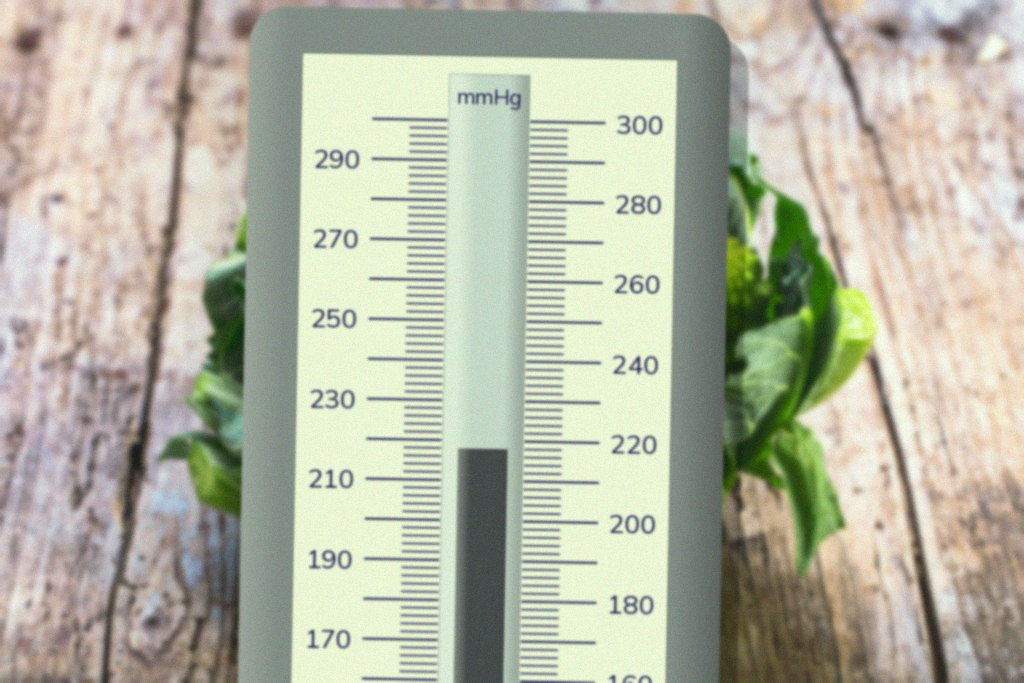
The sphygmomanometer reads 218 (mmHg)
